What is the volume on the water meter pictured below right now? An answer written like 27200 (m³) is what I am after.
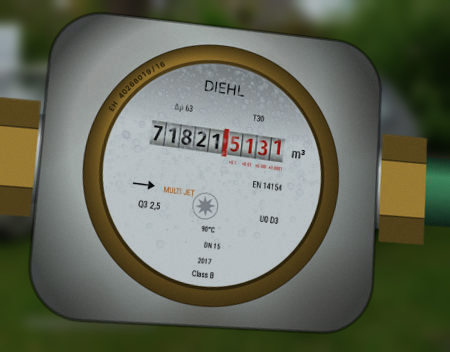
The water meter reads 71821.5131 (m³)
